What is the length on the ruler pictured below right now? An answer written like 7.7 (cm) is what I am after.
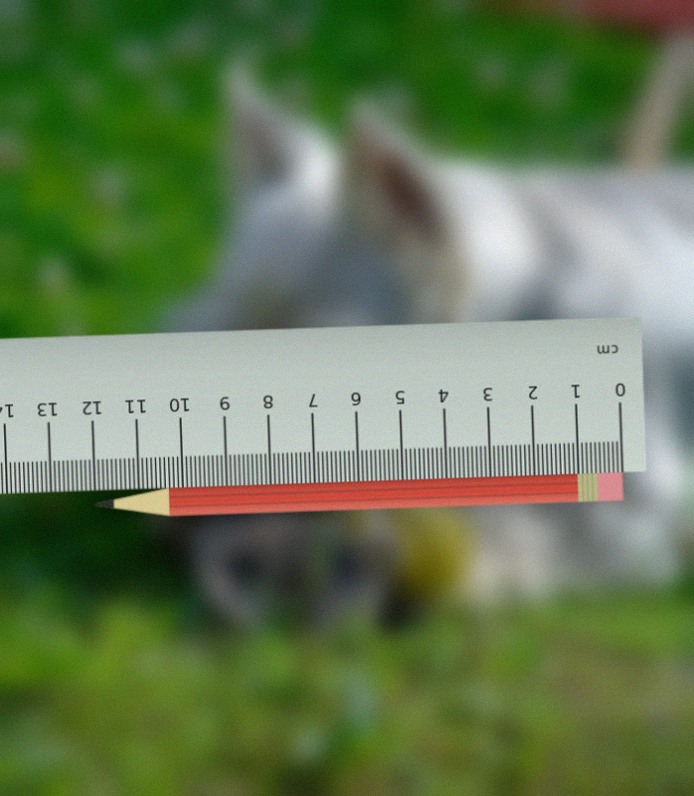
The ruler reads 12 (cm)
